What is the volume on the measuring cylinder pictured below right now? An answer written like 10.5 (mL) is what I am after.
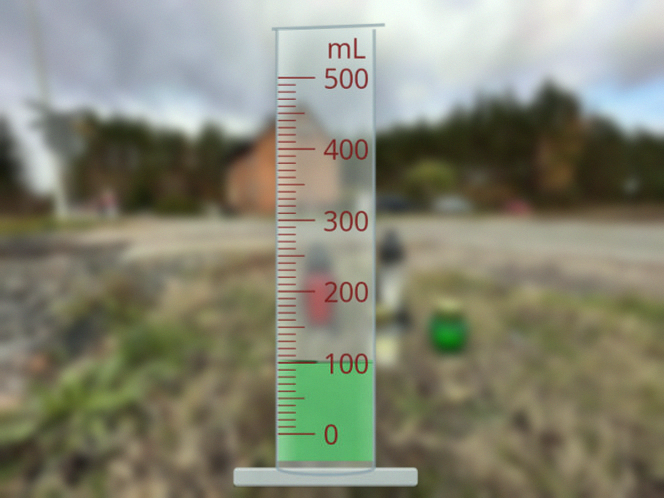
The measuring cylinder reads 100 (mL)
